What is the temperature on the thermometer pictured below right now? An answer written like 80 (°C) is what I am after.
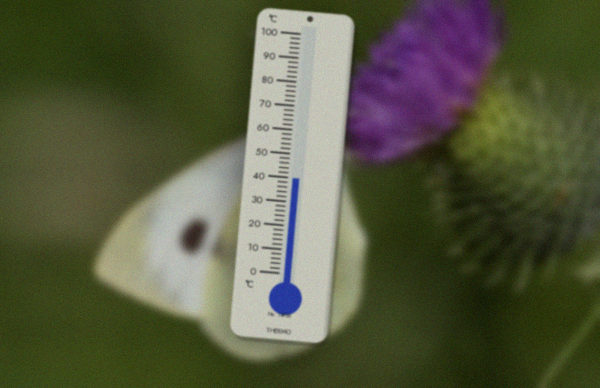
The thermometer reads 40 (°C)
